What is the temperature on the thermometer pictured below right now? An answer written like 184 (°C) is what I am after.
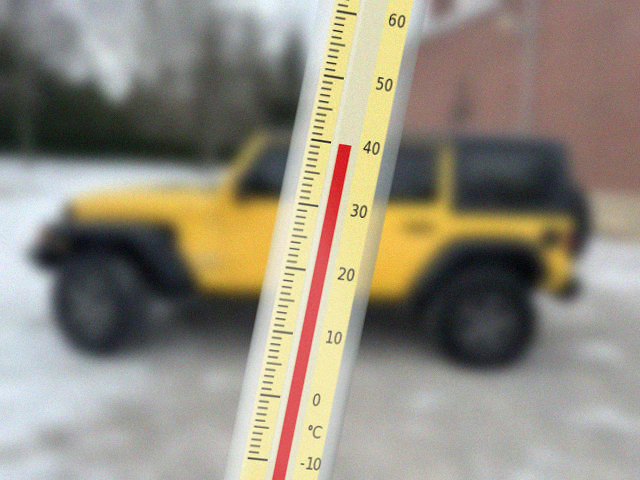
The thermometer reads 40 (°C)
